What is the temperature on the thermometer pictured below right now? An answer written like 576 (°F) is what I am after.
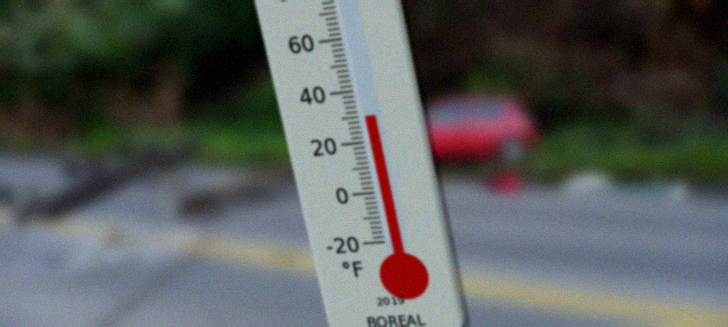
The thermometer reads 30 (°F)
